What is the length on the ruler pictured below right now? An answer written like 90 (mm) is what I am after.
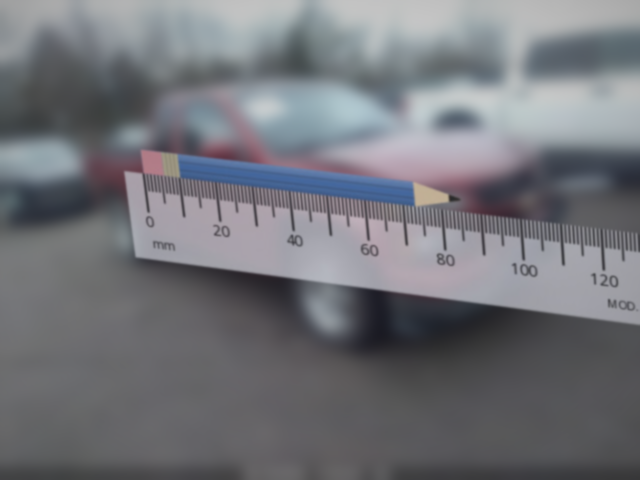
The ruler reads 85 (mm)
